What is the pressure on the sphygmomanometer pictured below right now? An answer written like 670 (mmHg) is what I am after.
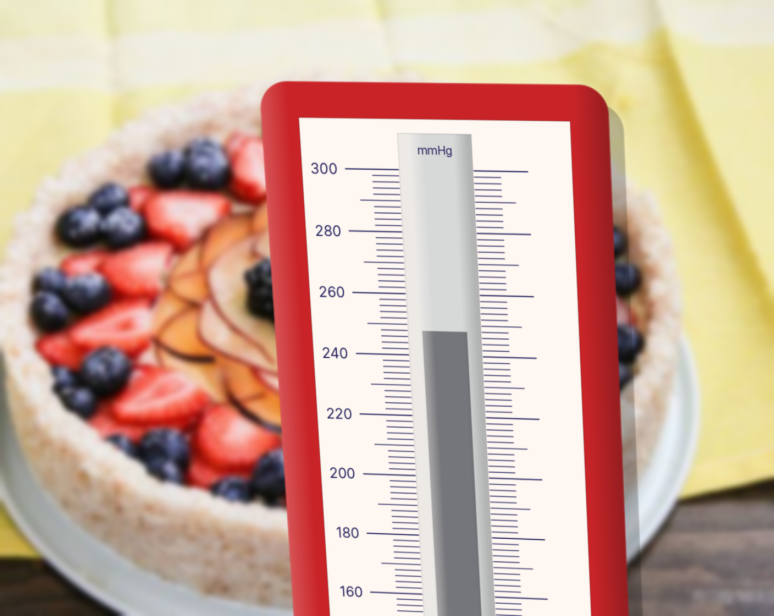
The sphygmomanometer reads 248 (mmHg)
